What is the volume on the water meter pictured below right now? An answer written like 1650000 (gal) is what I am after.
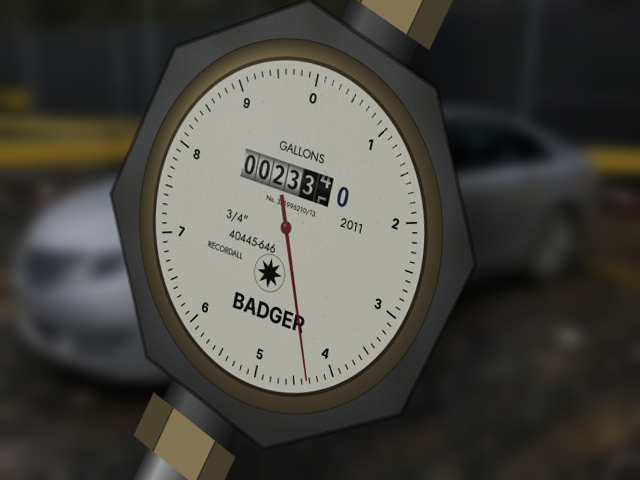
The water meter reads 23344.3 (gal)
